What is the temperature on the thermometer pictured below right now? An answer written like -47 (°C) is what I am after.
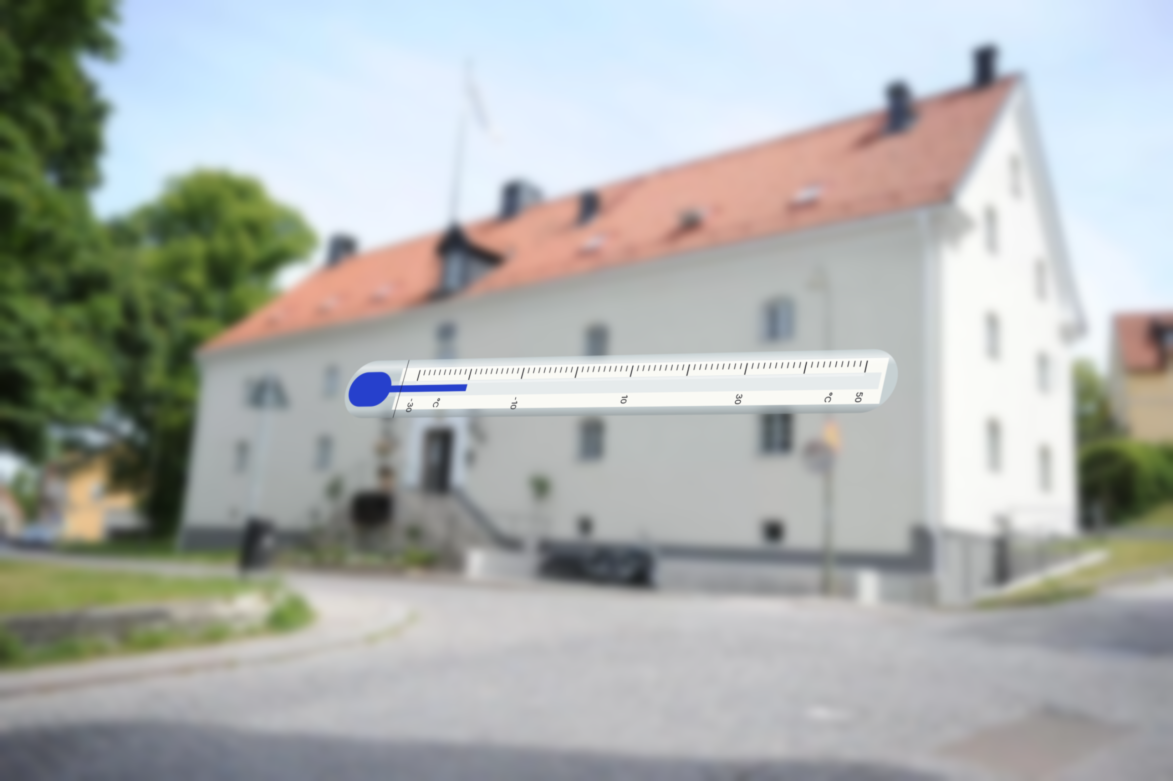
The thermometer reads -20 (°C)
